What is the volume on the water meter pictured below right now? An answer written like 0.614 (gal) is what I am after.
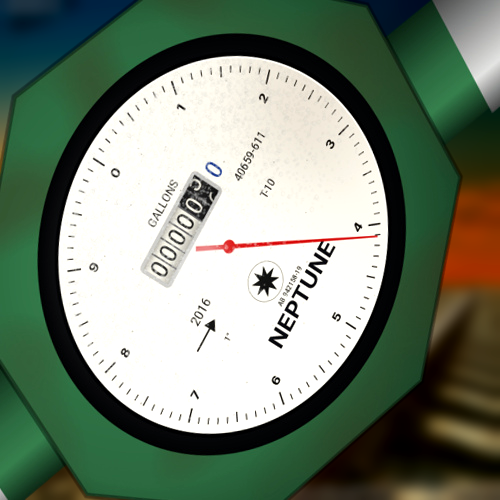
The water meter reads 54.1 (gal)
